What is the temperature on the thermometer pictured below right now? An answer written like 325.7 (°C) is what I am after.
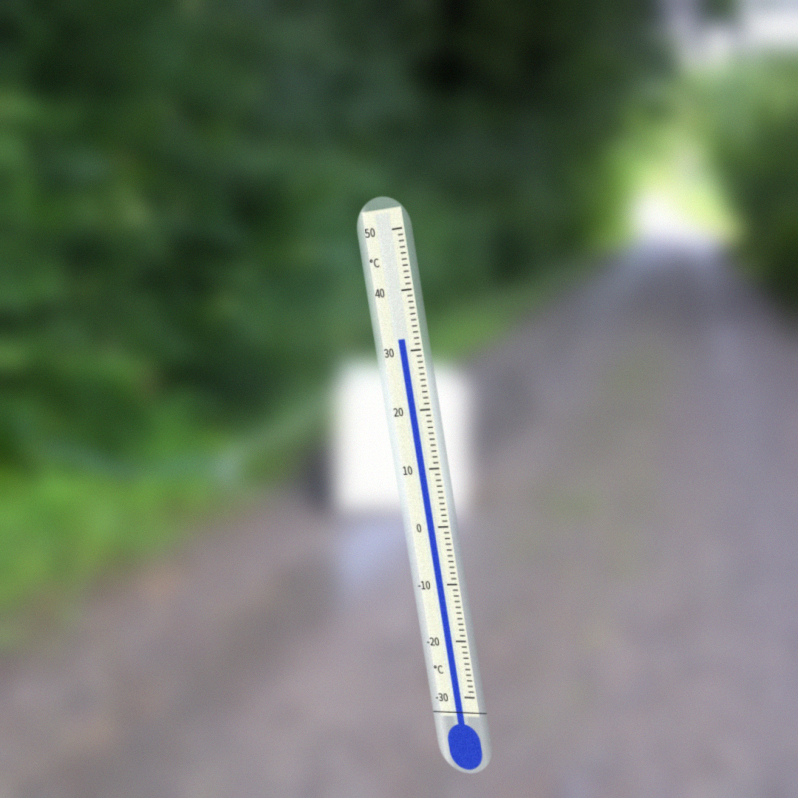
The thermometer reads 32 (°C)
